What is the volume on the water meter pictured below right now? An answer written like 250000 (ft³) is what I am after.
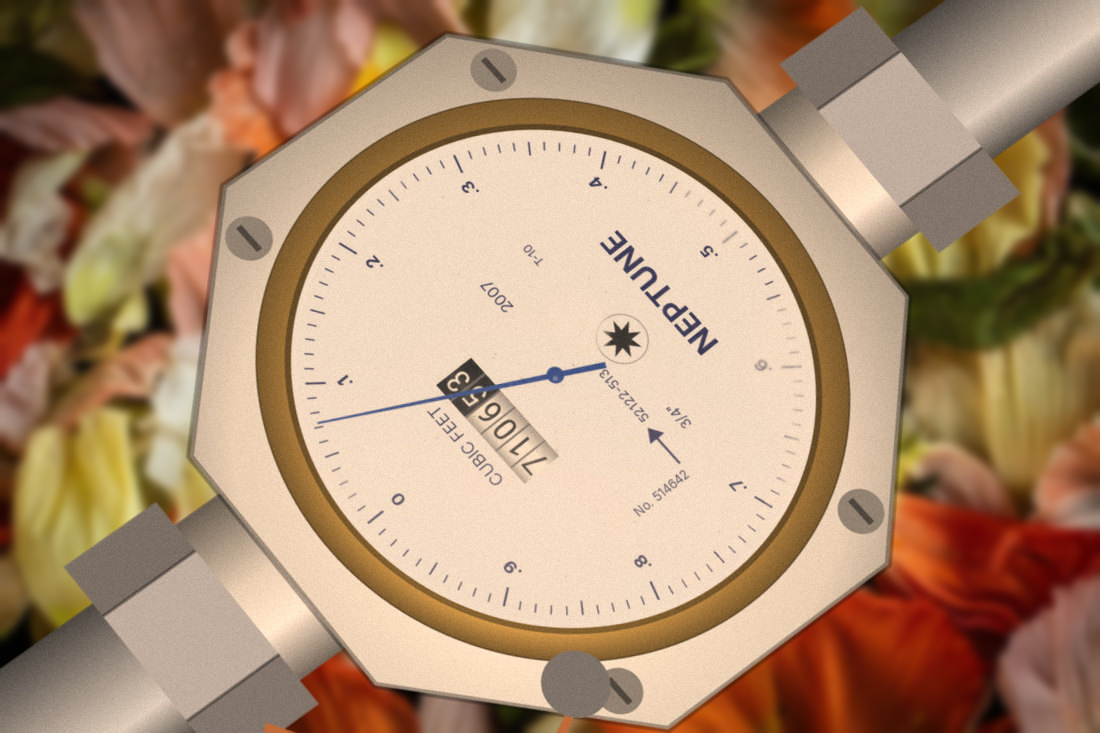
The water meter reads 710653.07 (ft³)
